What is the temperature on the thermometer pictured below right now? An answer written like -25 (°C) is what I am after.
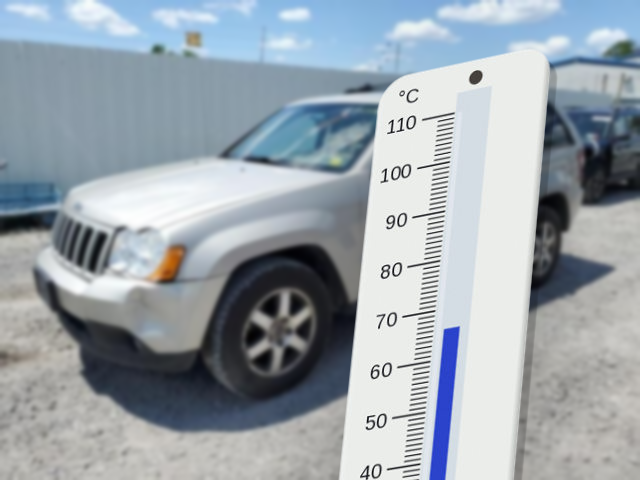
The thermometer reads 66 (°C)
